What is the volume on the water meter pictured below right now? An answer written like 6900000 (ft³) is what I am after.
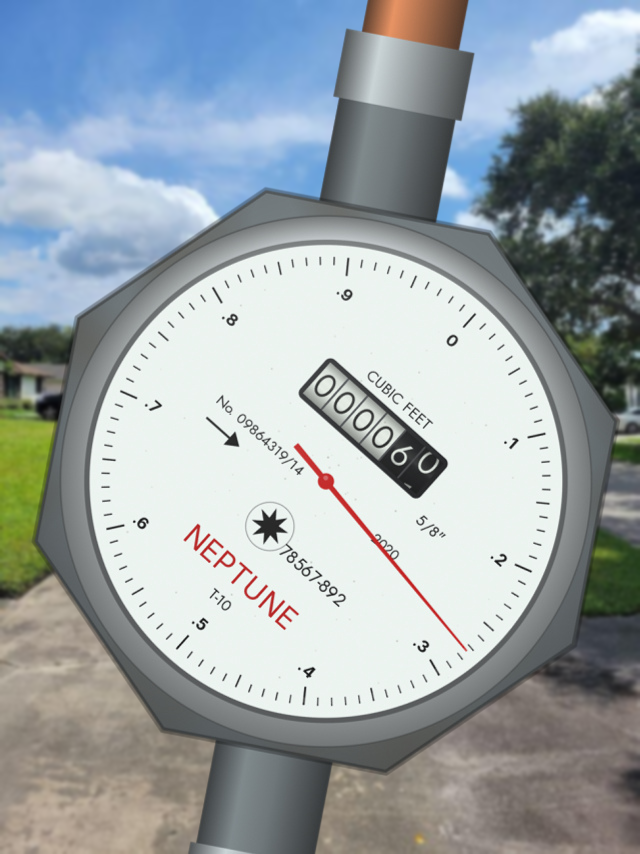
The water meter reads 60.27 (ft³)
